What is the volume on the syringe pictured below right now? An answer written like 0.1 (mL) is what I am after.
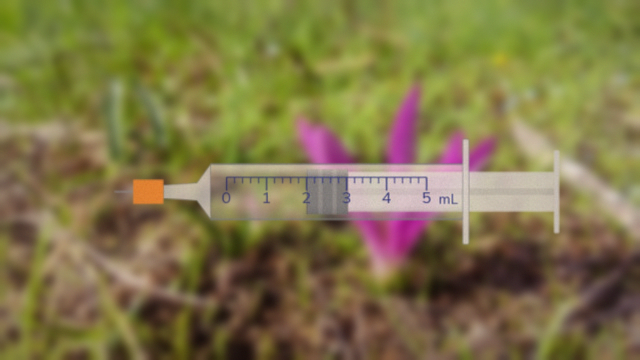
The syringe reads 2 (mL)
